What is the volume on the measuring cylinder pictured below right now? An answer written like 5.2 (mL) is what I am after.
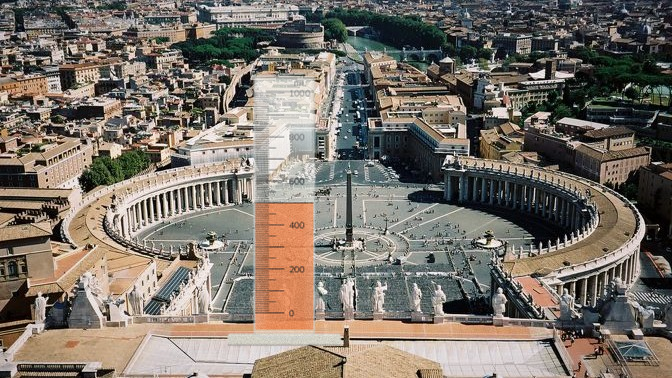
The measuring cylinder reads 500 (mL)
